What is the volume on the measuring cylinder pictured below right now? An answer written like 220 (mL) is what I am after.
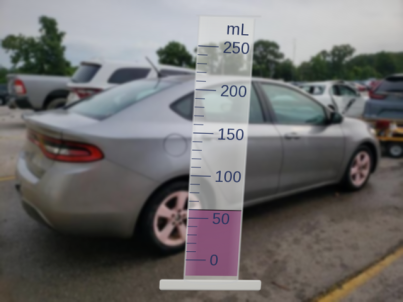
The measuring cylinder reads 60 (mL)
